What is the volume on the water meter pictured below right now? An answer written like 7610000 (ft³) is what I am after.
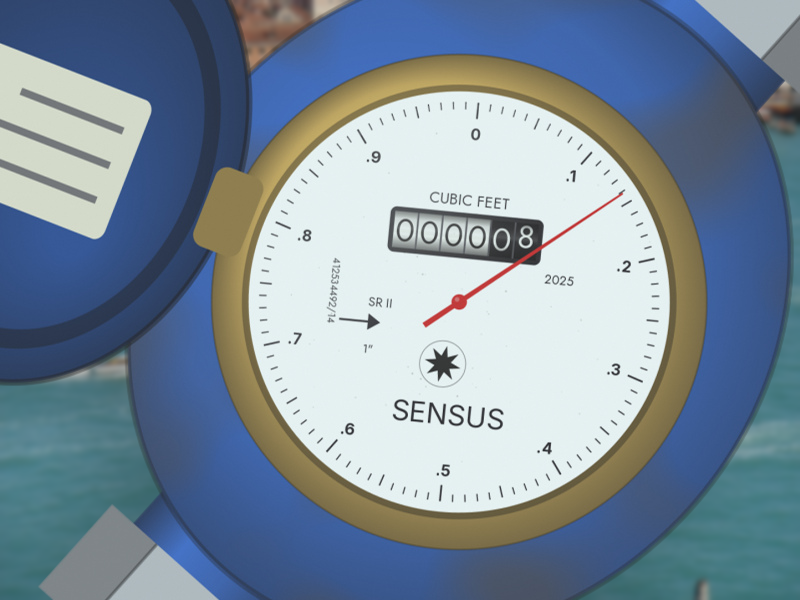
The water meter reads 8.14 (ft³)
